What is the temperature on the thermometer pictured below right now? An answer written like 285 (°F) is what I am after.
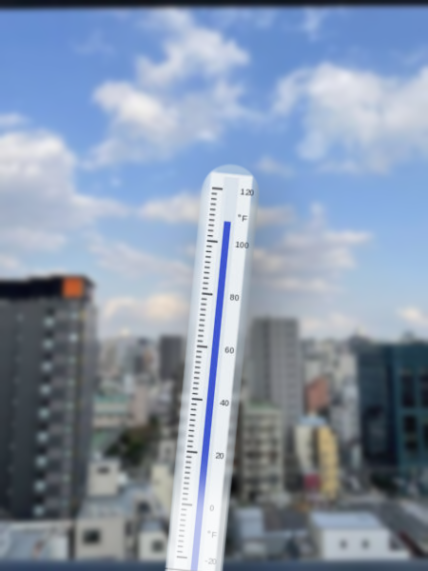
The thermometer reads 108 (°F)
